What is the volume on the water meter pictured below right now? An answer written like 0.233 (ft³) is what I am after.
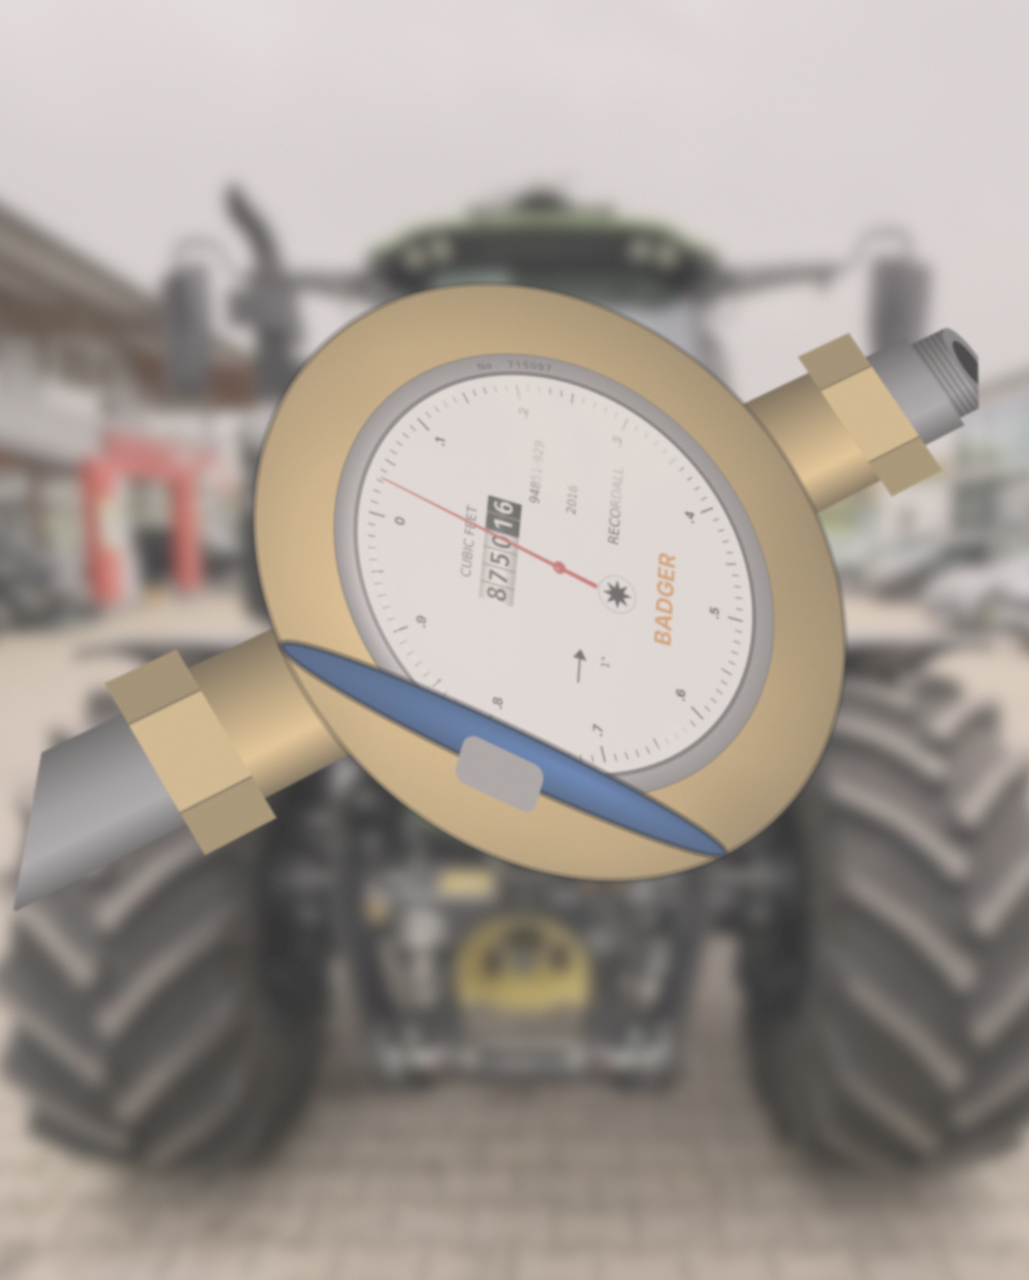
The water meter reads 875016.03 (ft³)
